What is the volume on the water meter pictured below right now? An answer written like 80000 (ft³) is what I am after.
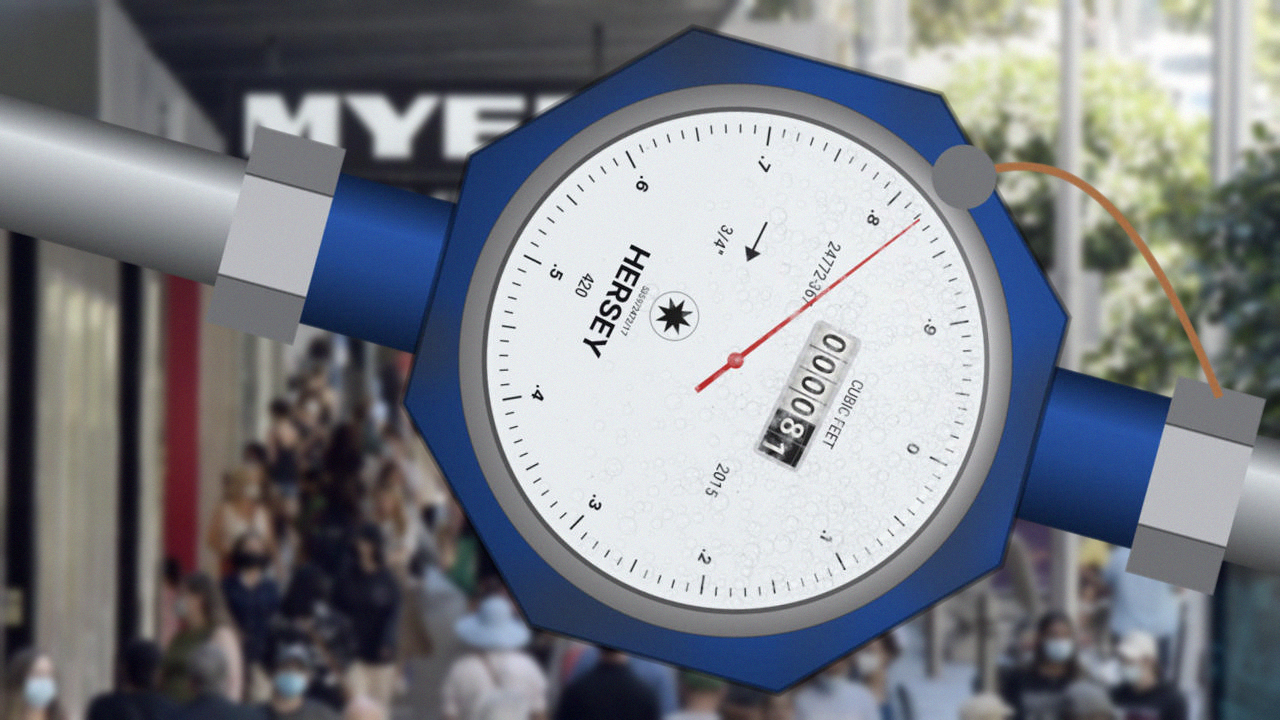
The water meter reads 80.82 (ft³)
